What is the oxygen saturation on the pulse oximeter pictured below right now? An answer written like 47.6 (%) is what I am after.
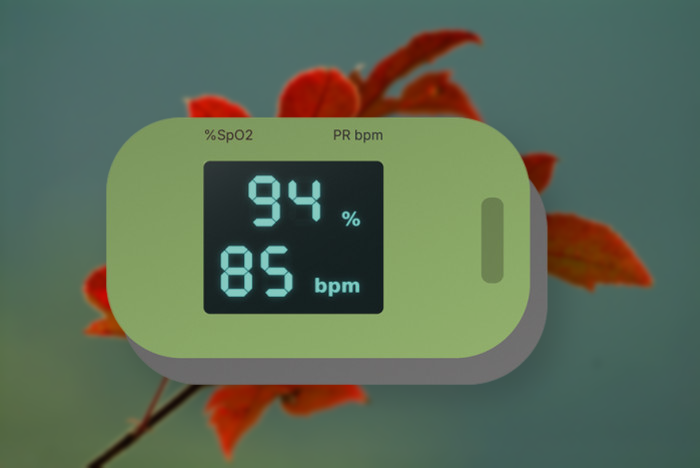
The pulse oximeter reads 94 (%)
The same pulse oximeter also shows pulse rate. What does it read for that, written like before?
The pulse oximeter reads 85 (bpm)
